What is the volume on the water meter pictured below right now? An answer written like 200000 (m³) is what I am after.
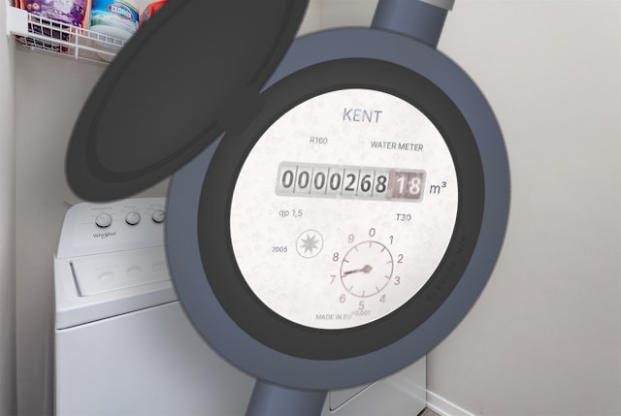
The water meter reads 268.187 (m³)
